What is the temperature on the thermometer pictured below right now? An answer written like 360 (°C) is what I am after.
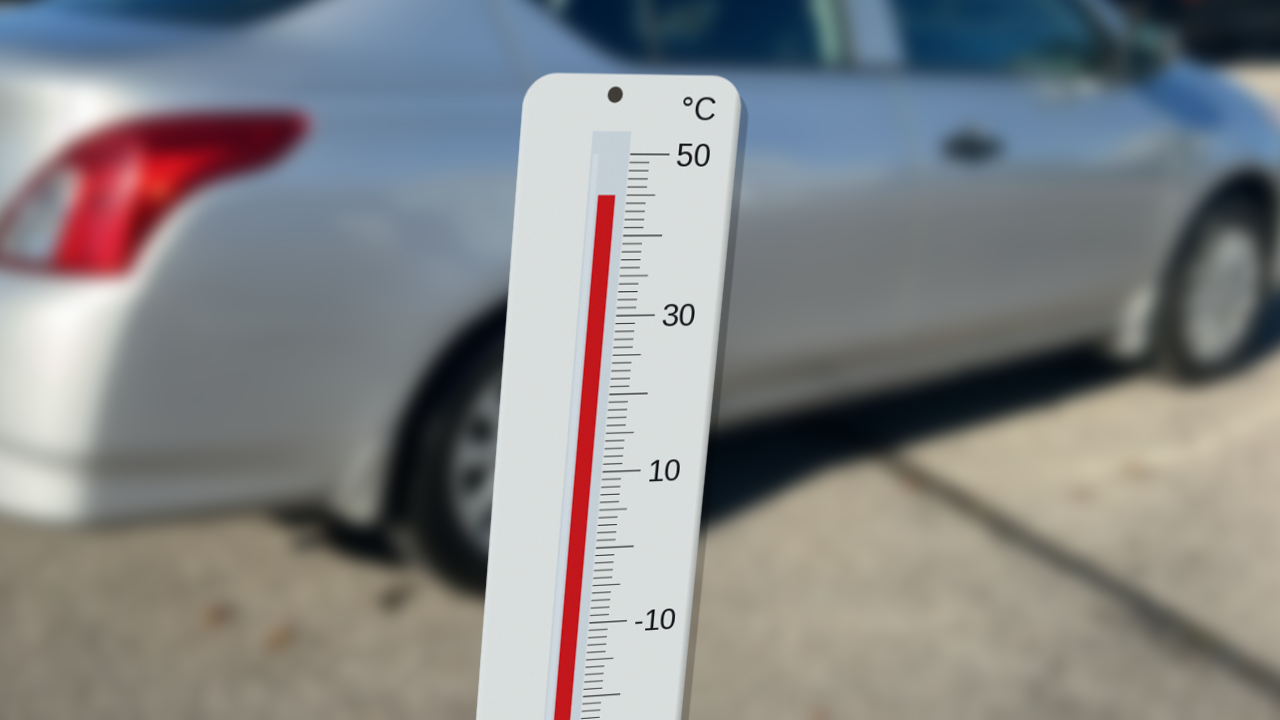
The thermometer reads 45 (°C)
